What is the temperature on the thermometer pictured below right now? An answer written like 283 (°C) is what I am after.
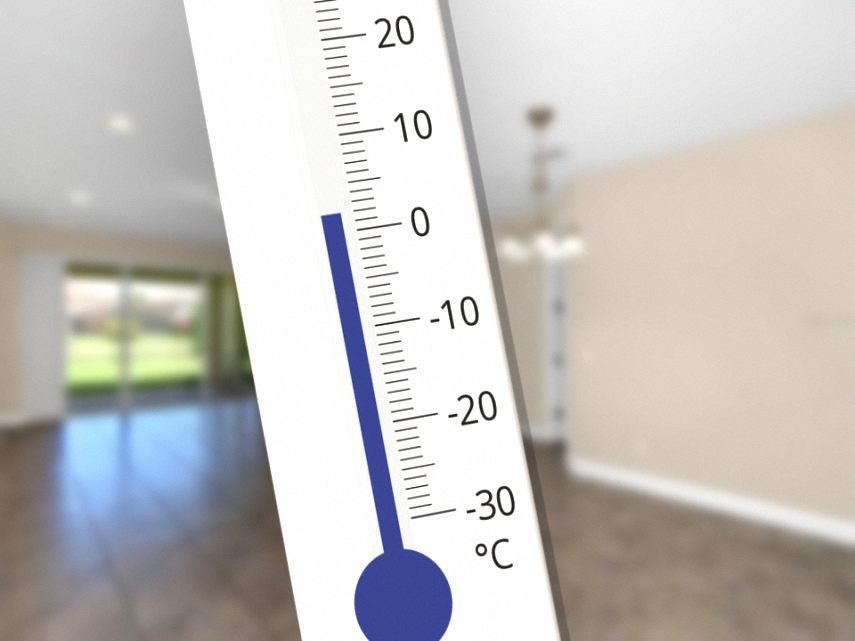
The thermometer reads 2 (°C)
